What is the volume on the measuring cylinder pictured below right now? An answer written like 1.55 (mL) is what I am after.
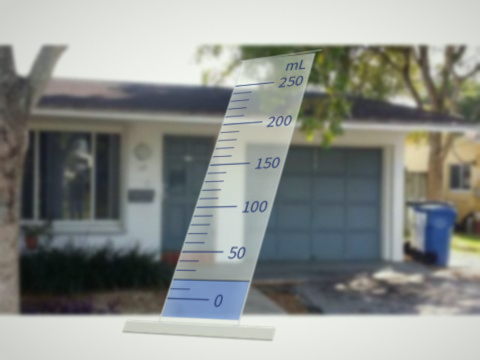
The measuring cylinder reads 20 (mL)
